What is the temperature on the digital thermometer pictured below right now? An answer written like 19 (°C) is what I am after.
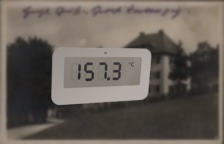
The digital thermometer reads 157.3 (°C)
